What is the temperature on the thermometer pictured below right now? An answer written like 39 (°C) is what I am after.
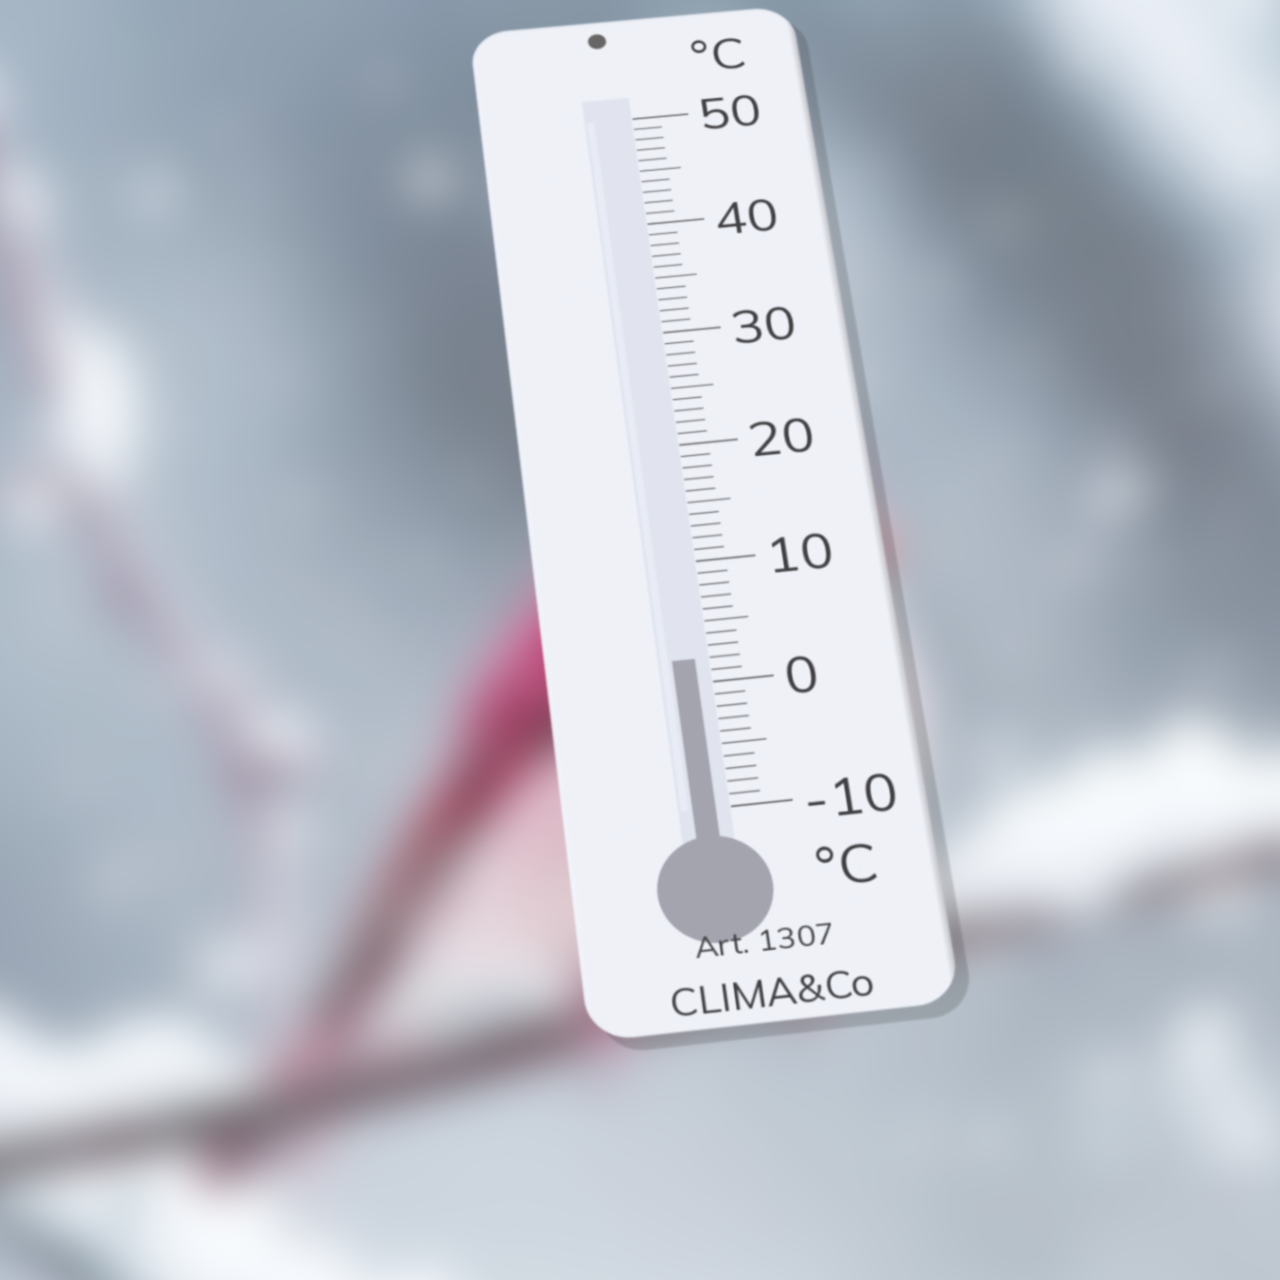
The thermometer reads 2 (°C)
